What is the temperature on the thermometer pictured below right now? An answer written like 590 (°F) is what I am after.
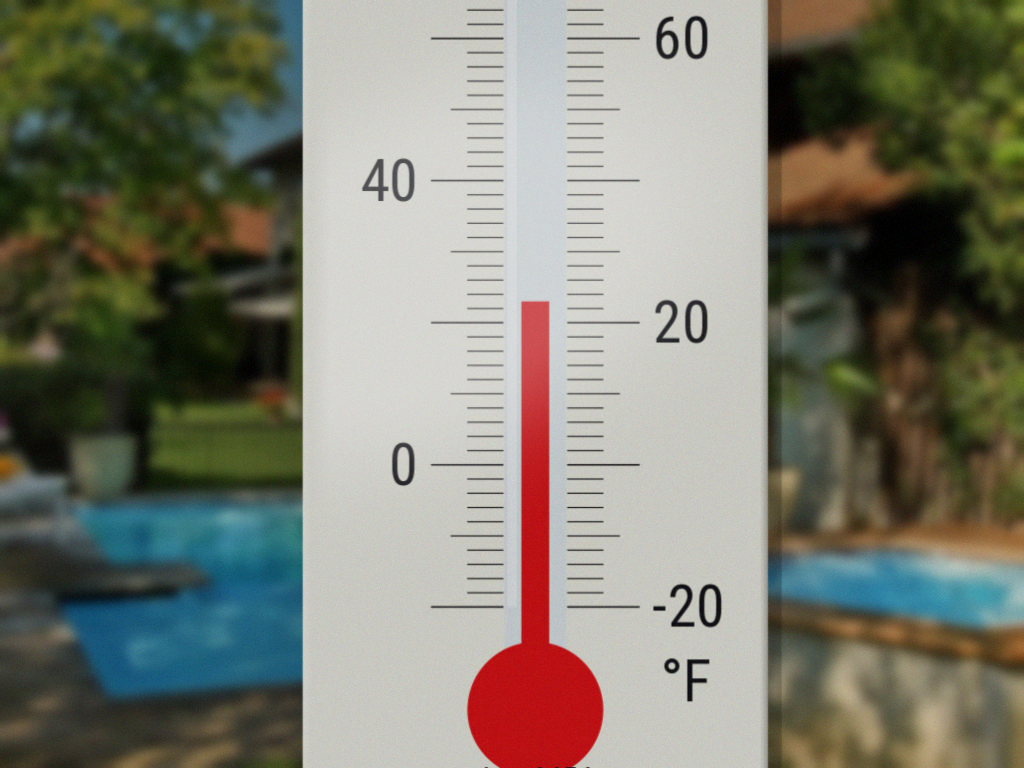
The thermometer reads 23 (°F)
